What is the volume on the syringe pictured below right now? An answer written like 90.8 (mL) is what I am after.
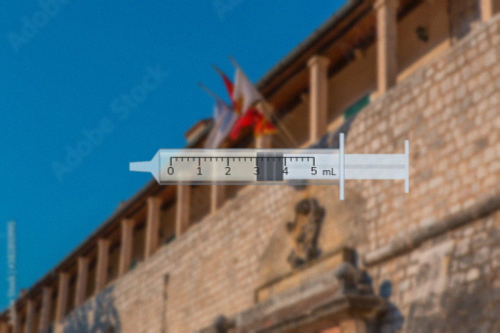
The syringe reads 3 (mL)
